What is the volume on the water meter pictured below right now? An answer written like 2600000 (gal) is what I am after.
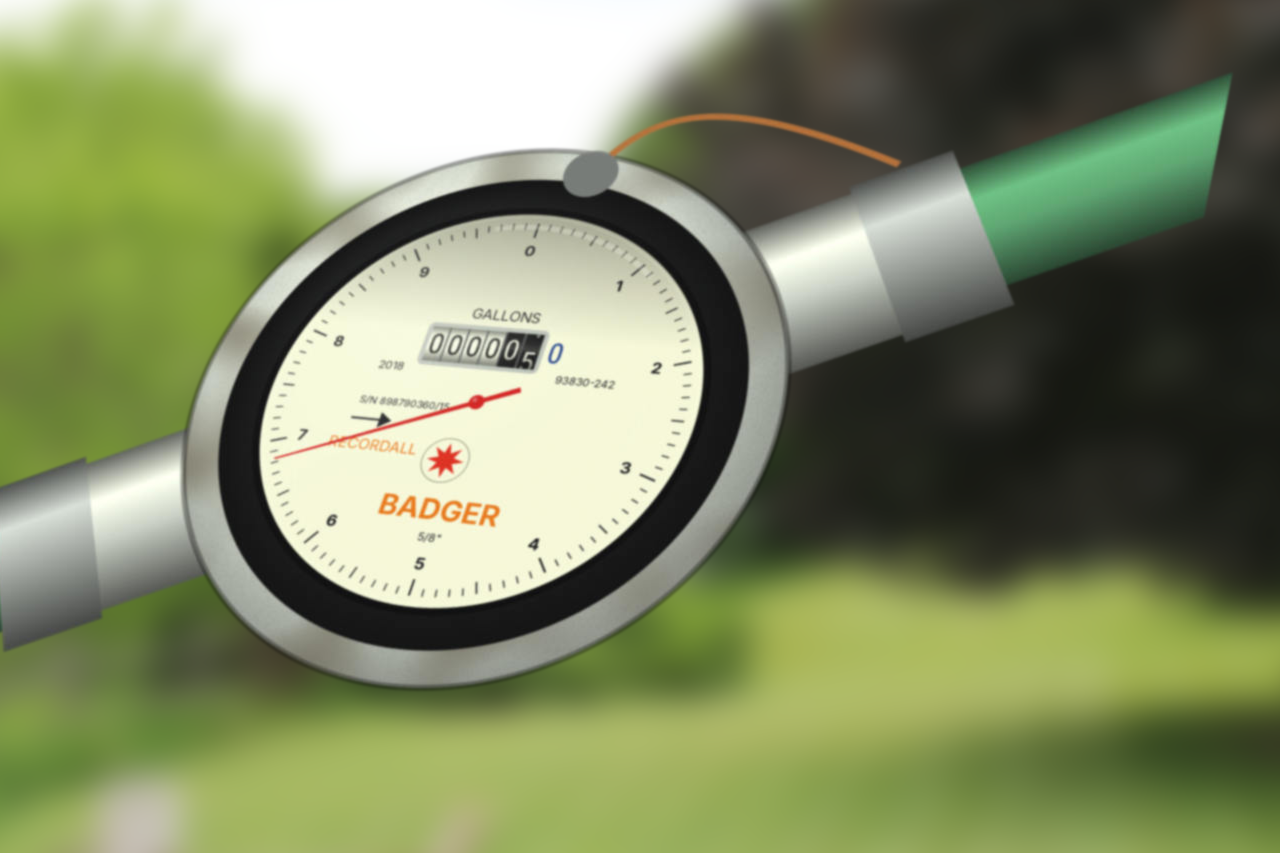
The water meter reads 46.8 (gal)
